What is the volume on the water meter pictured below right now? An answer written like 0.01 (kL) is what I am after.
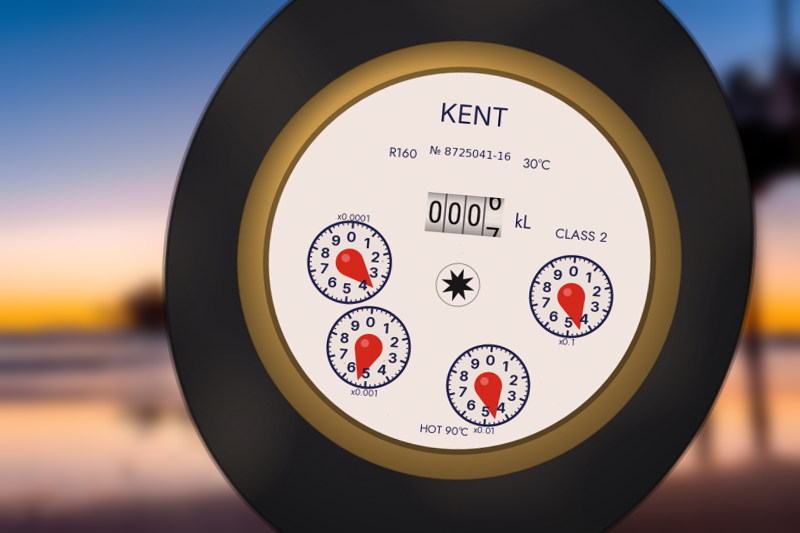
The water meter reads 6.4453 (kL)
